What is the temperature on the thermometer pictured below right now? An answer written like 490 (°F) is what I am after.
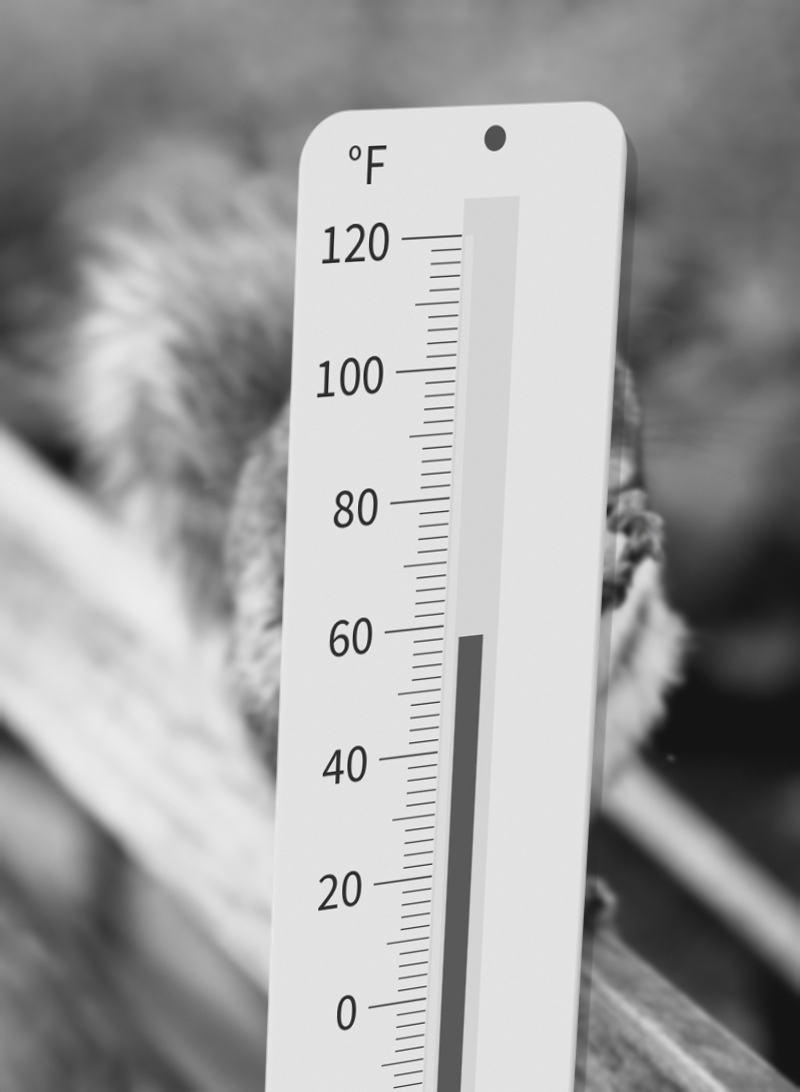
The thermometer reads 58 (°F)
